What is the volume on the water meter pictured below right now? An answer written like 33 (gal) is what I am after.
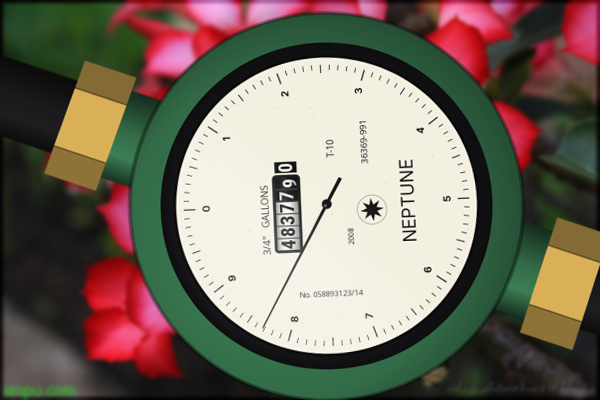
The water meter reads 4837788.3 (gal)
